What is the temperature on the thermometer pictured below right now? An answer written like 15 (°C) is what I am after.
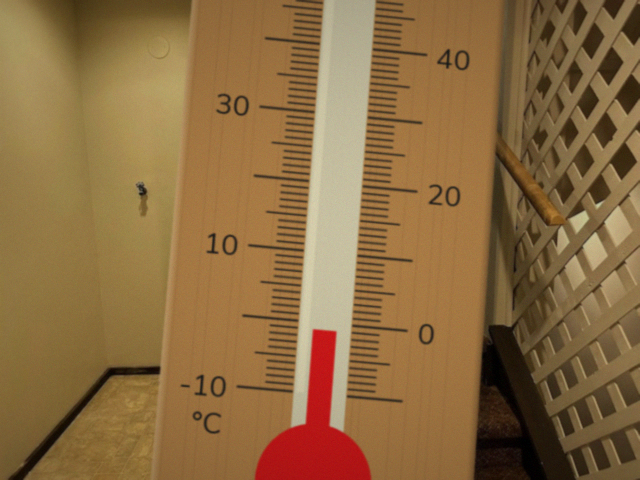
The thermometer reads -1 (°C)
